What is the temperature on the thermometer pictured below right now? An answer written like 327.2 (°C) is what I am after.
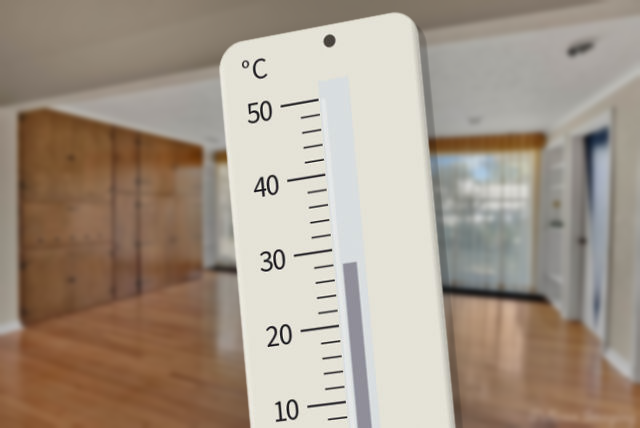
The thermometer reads 28 (°C)
